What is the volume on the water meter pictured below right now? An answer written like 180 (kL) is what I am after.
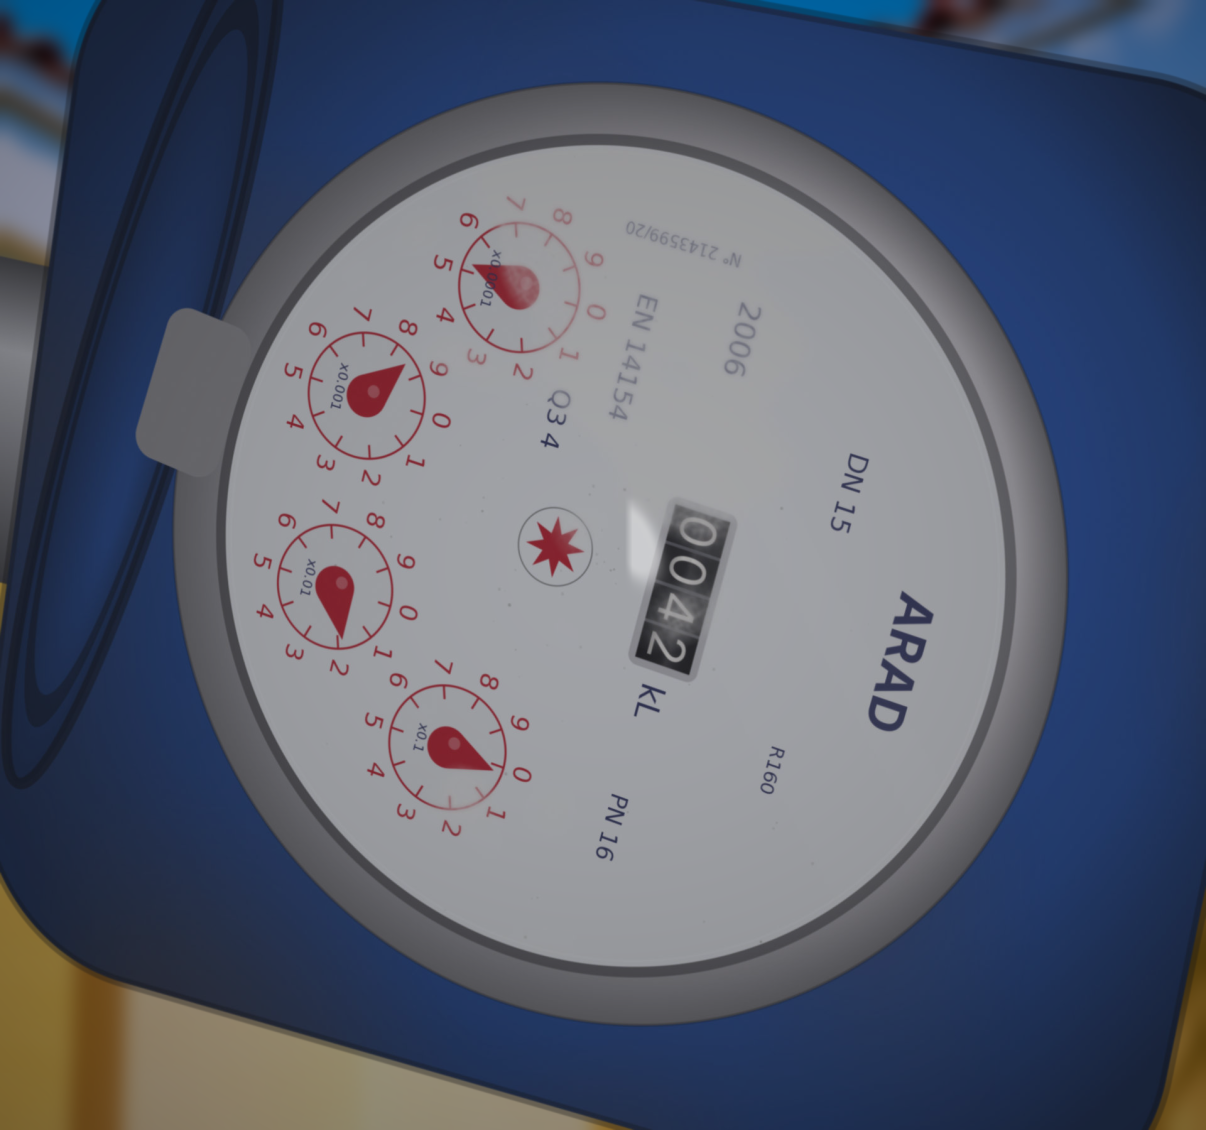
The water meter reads 42.0185 (kL)
